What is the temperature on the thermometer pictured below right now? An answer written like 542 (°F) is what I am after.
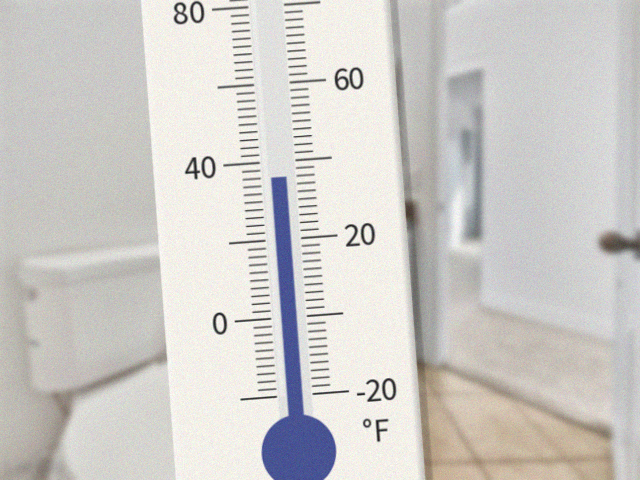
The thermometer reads 36 (°F)
